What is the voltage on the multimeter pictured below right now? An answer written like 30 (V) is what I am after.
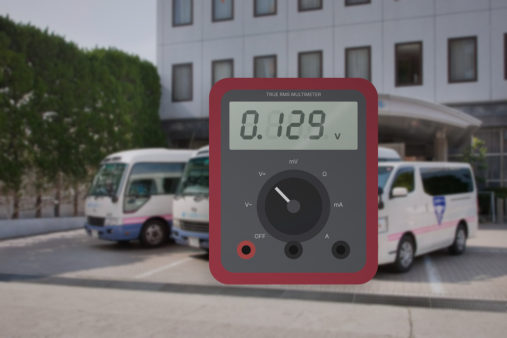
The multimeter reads 0.129 (V)
